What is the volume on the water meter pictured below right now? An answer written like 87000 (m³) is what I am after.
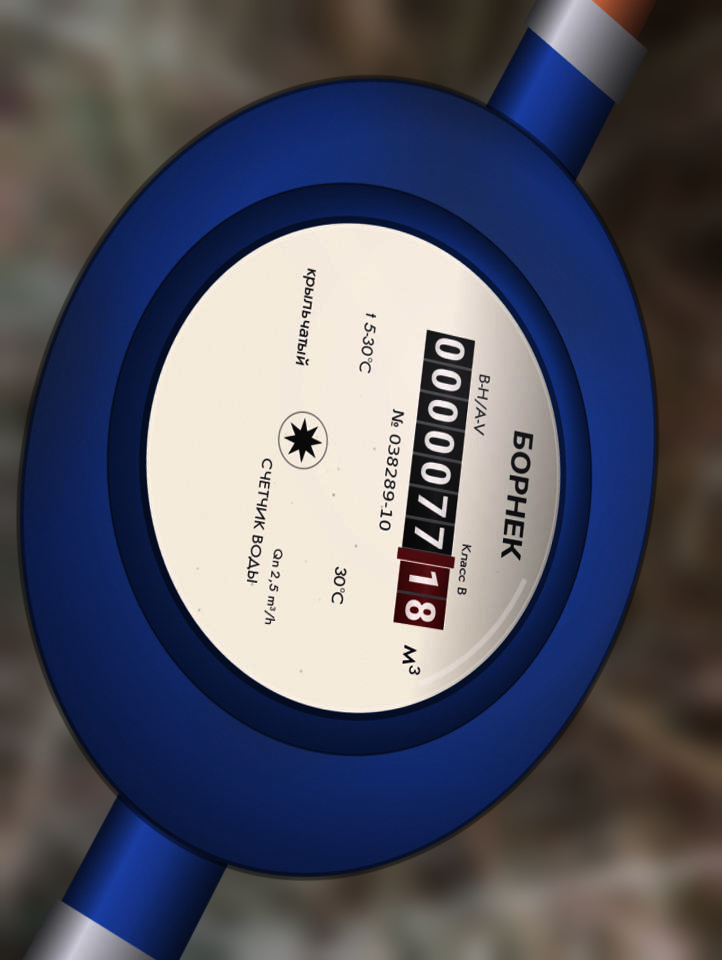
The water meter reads 77.18 (m³)
